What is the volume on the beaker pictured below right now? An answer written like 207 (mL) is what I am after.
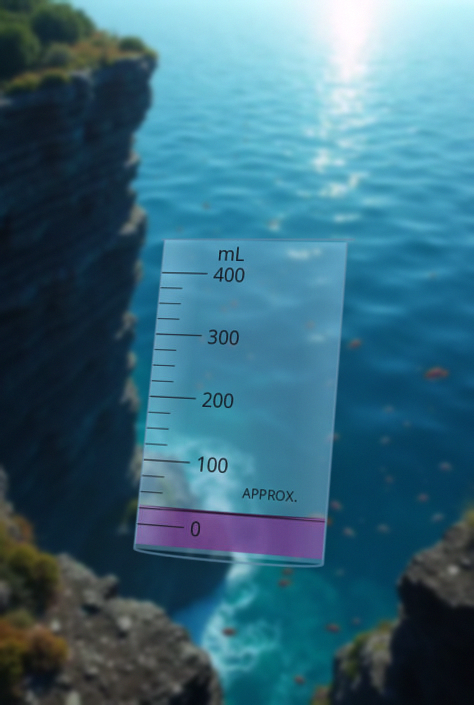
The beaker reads 25 (mL)
